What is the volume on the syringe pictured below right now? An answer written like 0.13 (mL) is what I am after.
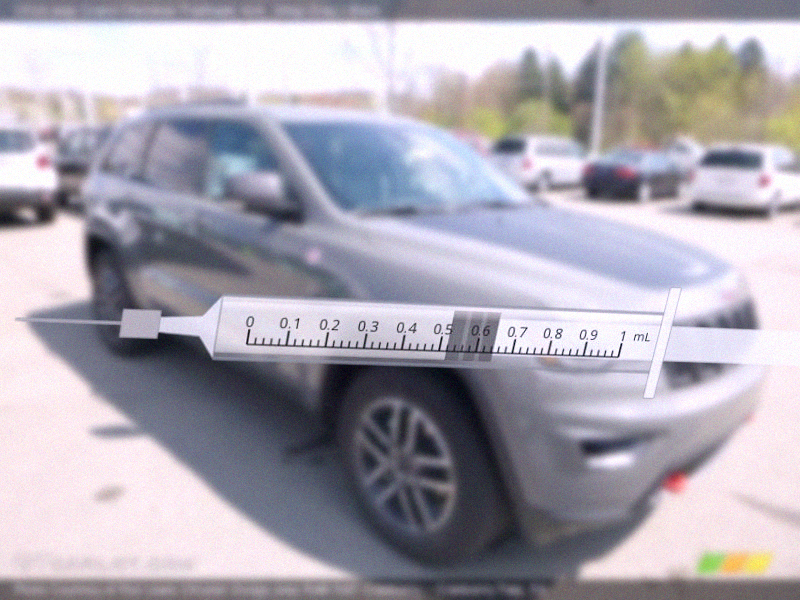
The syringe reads 0.52 (mL)
